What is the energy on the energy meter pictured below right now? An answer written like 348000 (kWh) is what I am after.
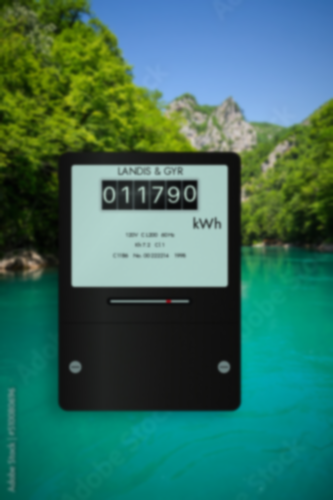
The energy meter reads 11790 (kWh)
